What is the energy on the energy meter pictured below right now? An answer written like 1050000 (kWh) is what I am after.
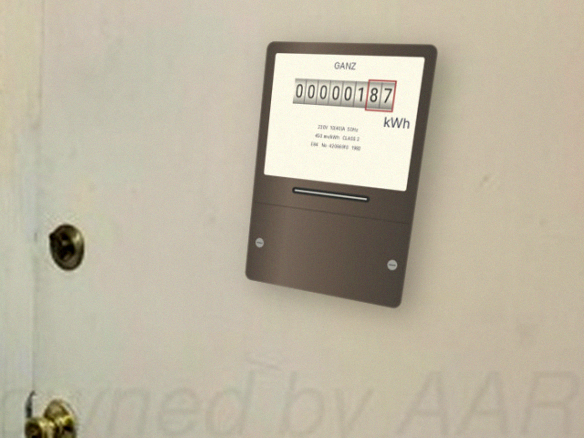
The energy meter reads 1.87 (kWh)
